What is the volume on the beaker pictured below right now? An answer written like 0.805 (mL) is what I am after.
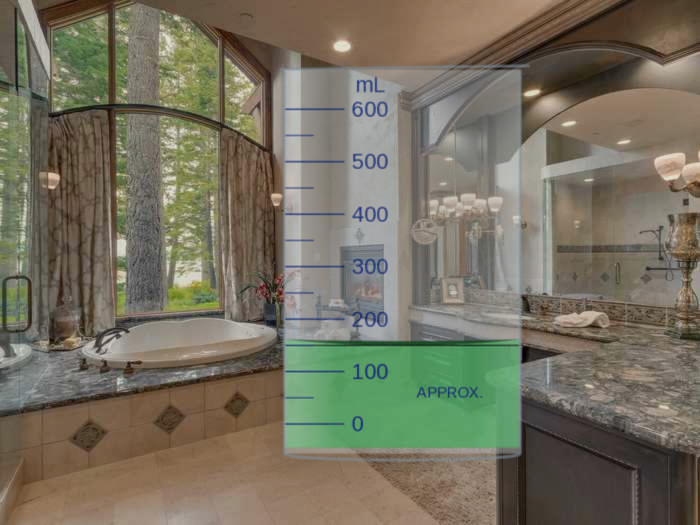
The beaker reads 150 (mL)
